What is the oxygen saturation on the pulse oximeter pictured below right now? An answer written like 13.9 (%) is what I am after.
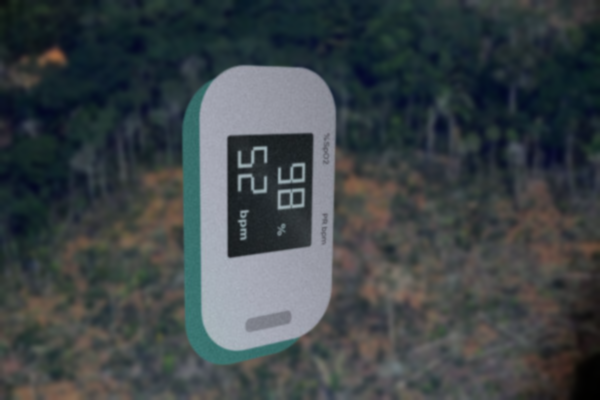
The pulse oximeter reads 98 (%)
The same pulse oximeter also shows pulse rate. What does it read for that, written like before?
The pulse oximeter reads 52 (bpm)
